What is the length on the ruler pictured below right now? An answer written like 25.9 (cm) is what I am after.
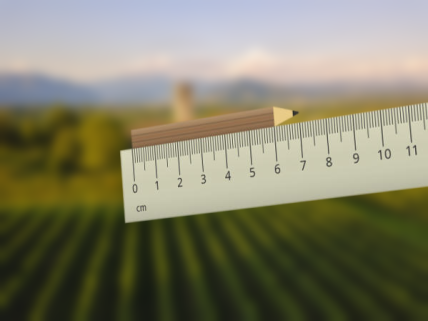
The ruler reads 7 (cm)
